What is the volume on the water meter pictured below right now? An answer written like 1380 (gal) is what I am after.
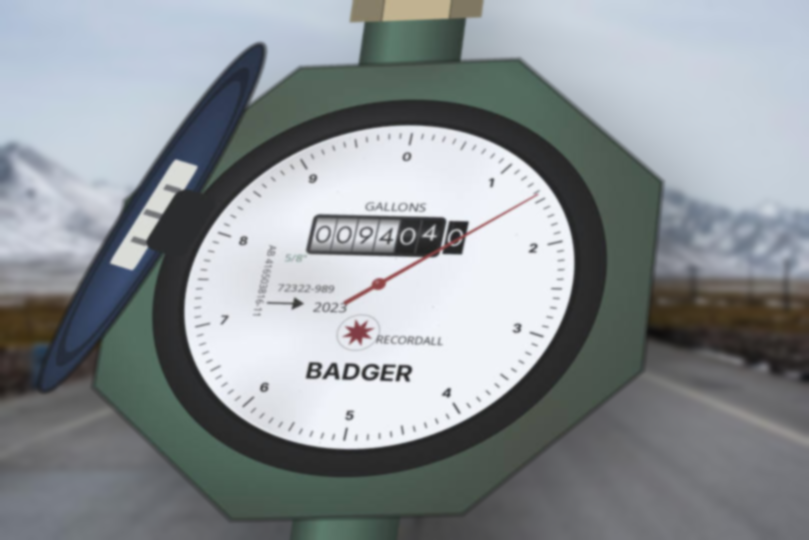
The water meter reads 94041.4 (gal)
